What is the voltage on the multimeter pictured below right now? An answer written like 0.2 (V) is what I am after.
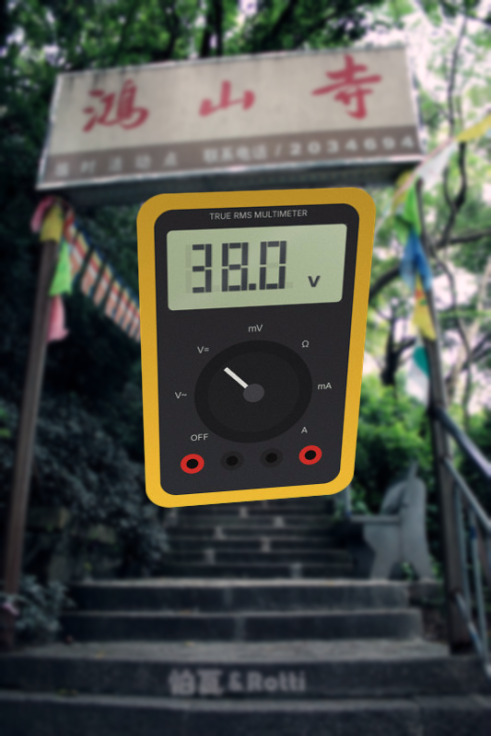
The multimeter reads 38.0 (V)
